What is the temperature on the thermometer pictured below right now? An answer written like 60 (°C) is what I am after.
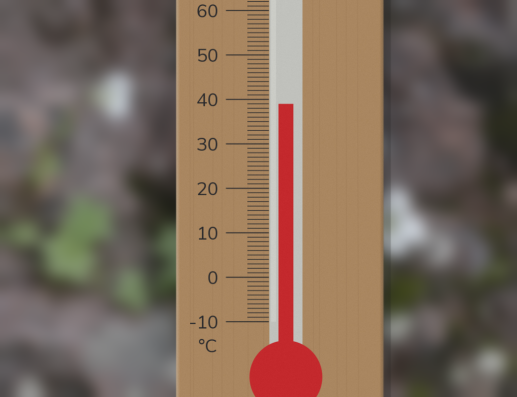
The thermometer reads 39 (°C)
